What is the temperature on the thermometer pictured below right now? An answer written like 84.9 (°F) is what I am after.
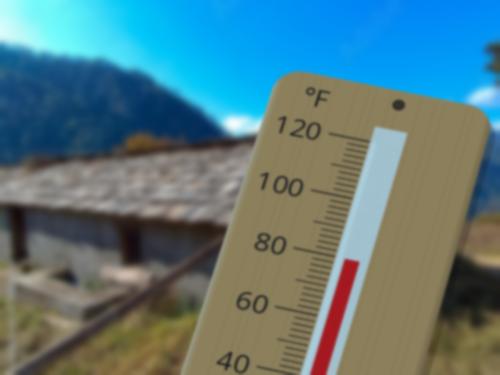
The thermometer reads 80 (°F)
